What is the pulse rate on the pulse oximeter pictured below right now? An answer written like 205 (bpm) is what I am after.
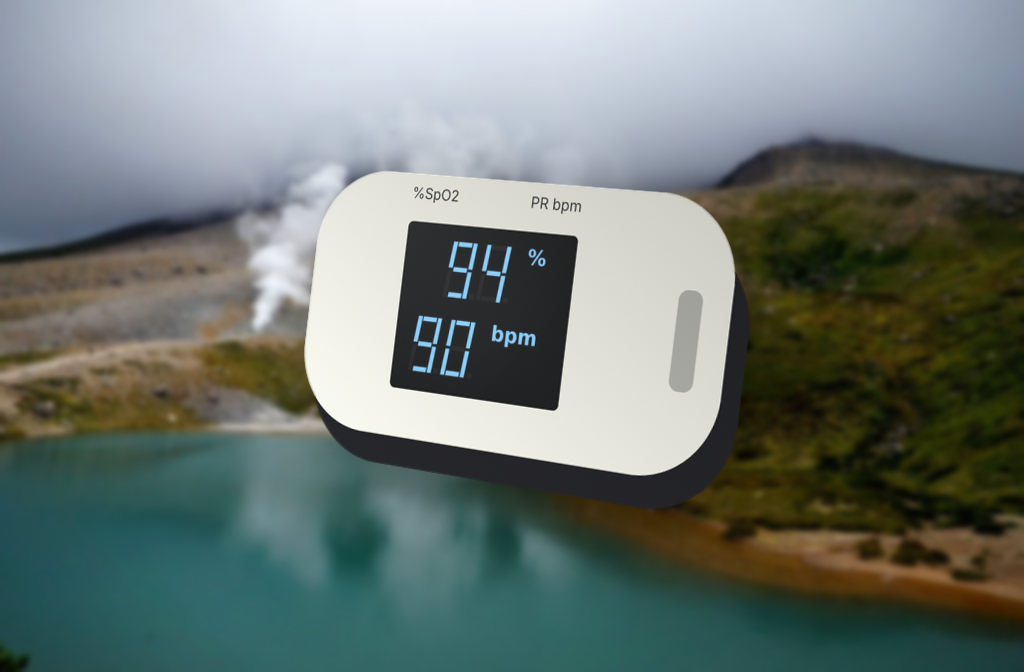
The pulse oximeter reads 90 (bpm)
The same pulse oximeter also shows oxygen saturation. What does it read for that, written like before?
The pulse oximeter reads 94 (%)
